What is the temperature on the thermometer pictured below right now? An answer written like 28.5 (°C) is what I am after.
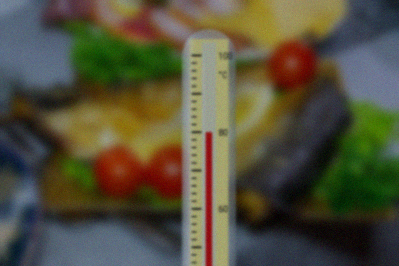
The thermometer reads 80 (°C)
